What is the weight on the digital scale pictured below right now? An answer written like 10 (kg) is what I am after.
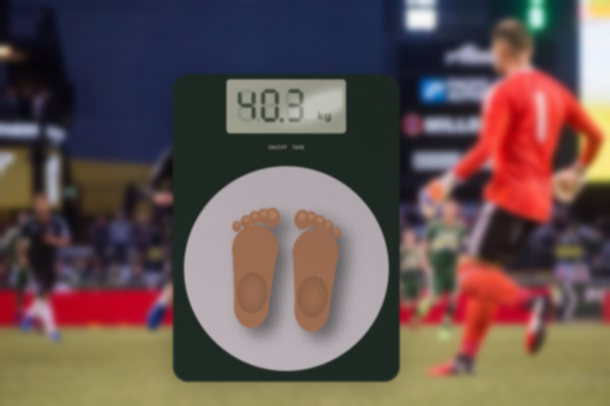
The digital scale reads 40.3 (kg)
